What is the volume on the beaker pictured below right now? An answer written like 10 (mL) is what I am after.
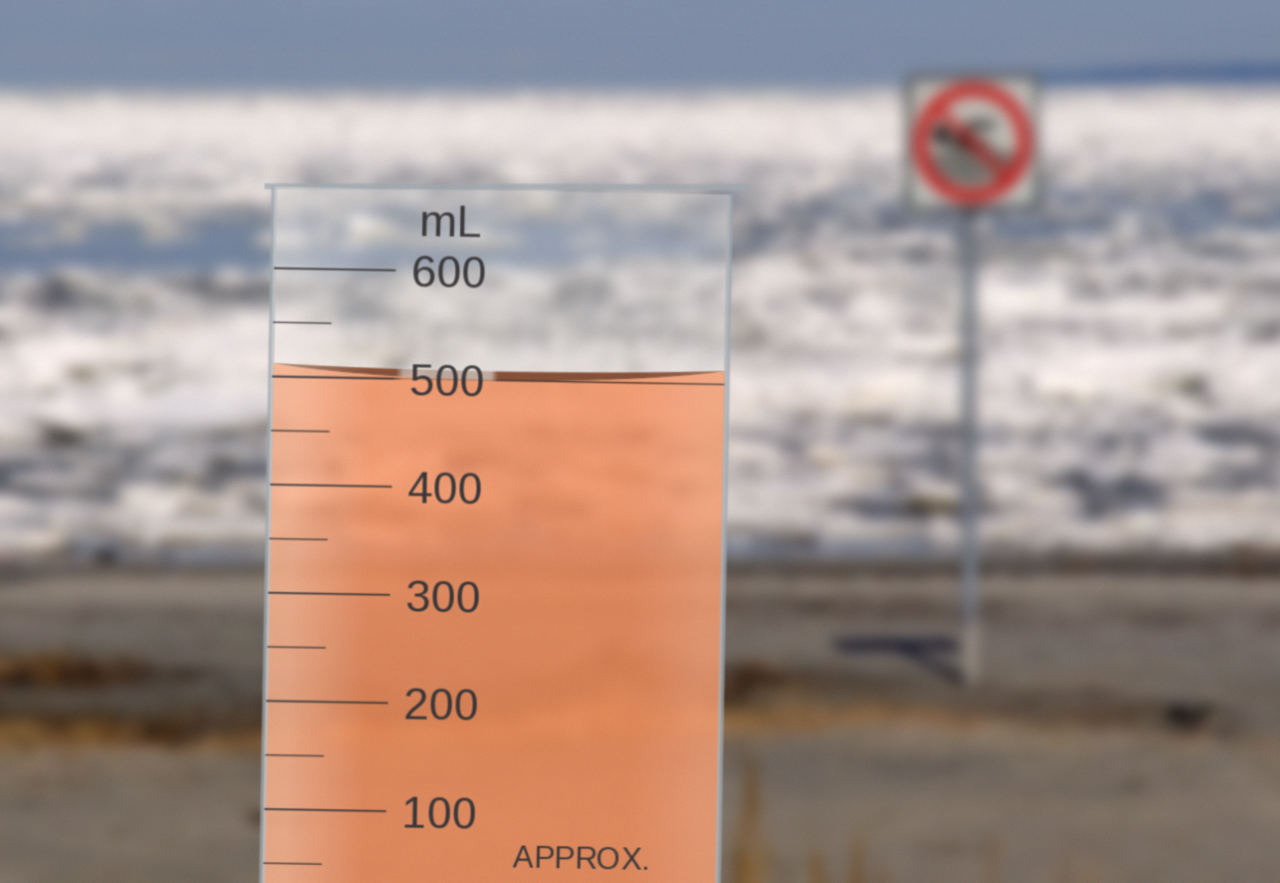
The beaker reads 500 (mL)
